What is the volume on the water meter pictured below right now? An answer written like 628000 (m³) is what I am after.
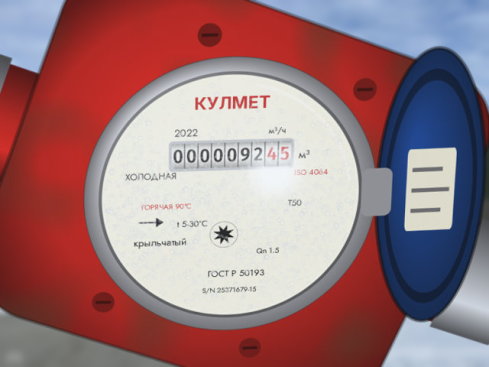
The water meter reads 92.45 (m³)
